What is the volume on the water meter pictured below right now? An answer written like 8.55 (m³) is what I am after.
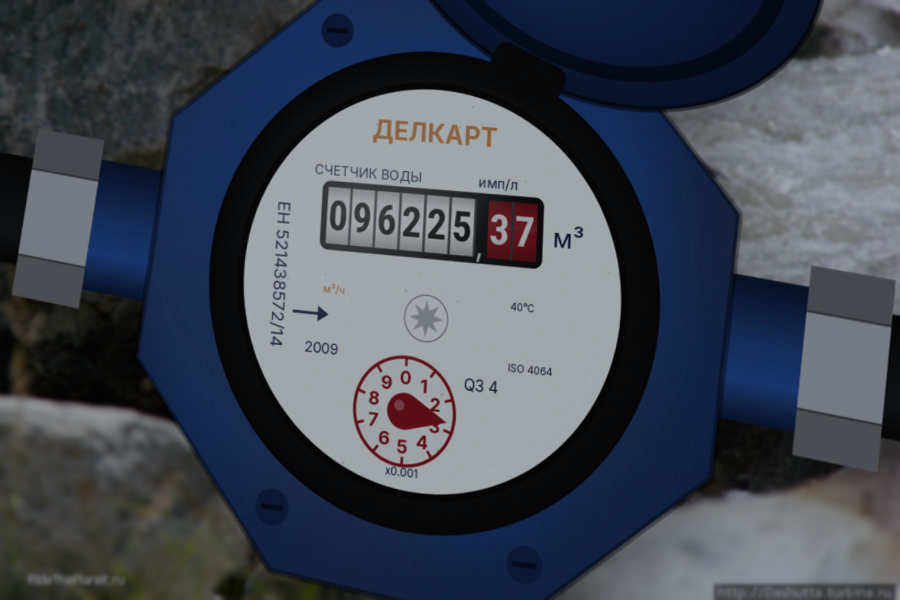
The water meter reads 96225.372 (m³)
